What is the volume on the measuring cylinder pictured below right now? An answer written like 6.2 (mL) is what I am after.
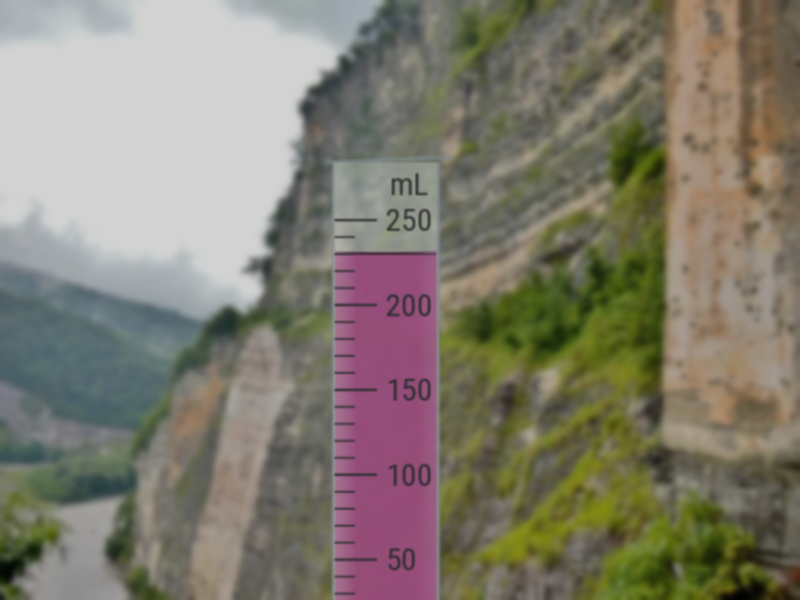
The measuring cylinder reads 230 (mL)
